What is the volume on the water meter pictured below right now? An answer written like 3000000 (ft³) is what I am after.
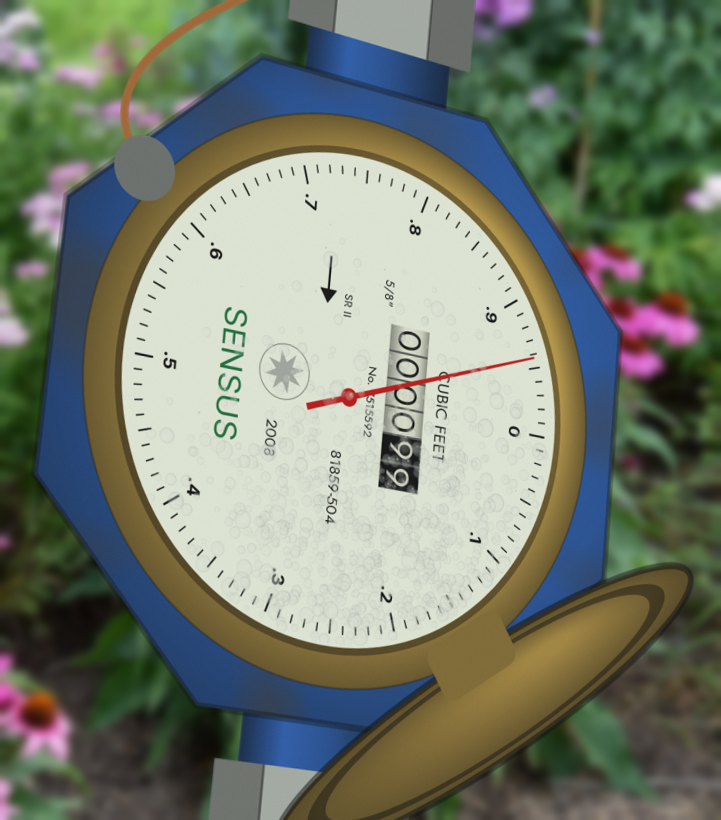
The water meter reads 98.94 (ft³)
